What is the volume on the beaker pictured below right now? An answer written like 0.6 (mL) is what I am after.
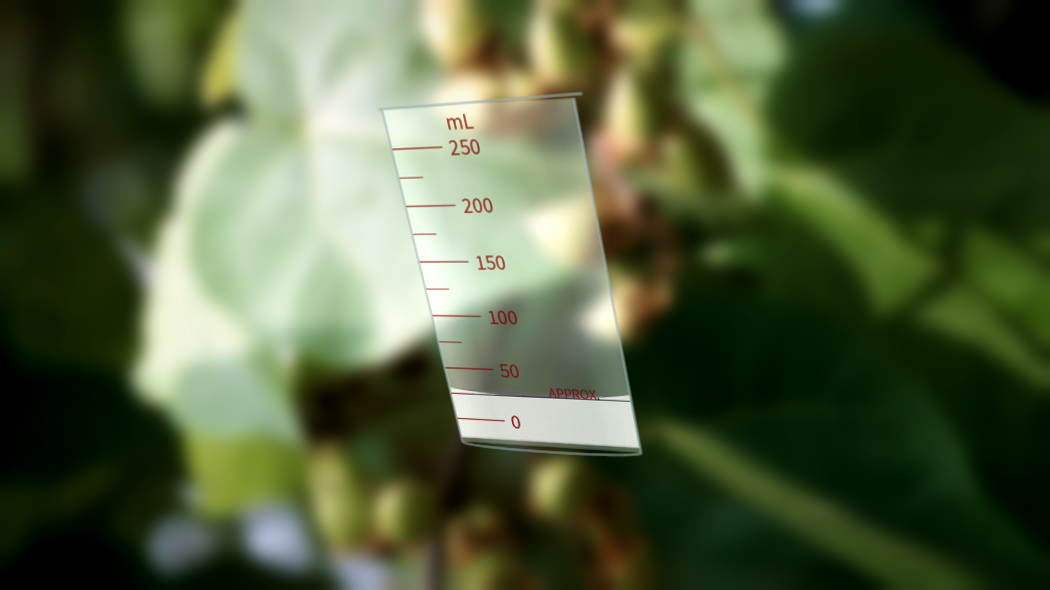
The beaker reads 25 (mL)
